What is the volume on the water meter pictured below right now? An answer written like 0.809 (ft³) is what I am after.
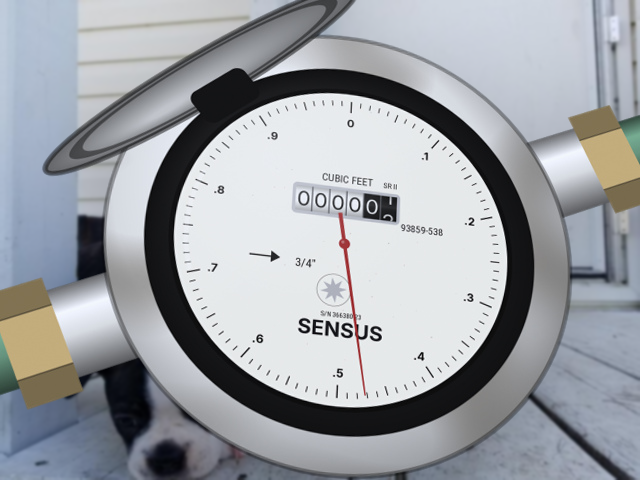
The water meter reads 1.47 (ft³)
